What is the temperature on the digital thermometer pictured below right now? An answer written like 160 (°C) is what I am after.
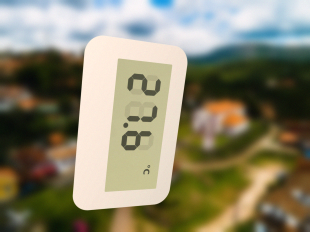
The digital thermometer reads 27.6 (°C)
